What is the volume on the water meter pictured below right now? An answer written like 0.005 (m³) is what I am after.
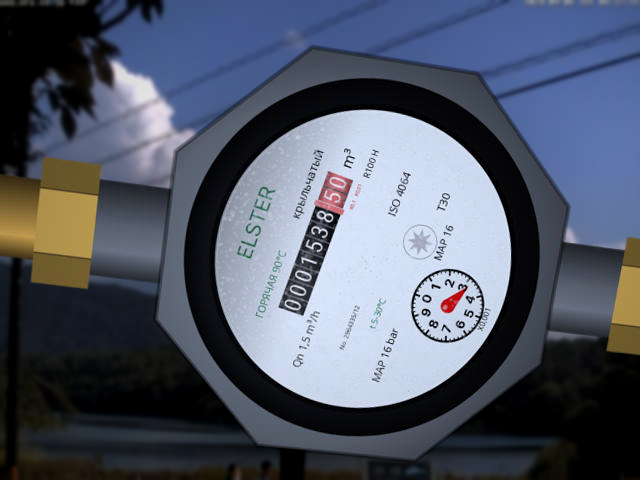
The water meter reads 1538.503 (m³)
